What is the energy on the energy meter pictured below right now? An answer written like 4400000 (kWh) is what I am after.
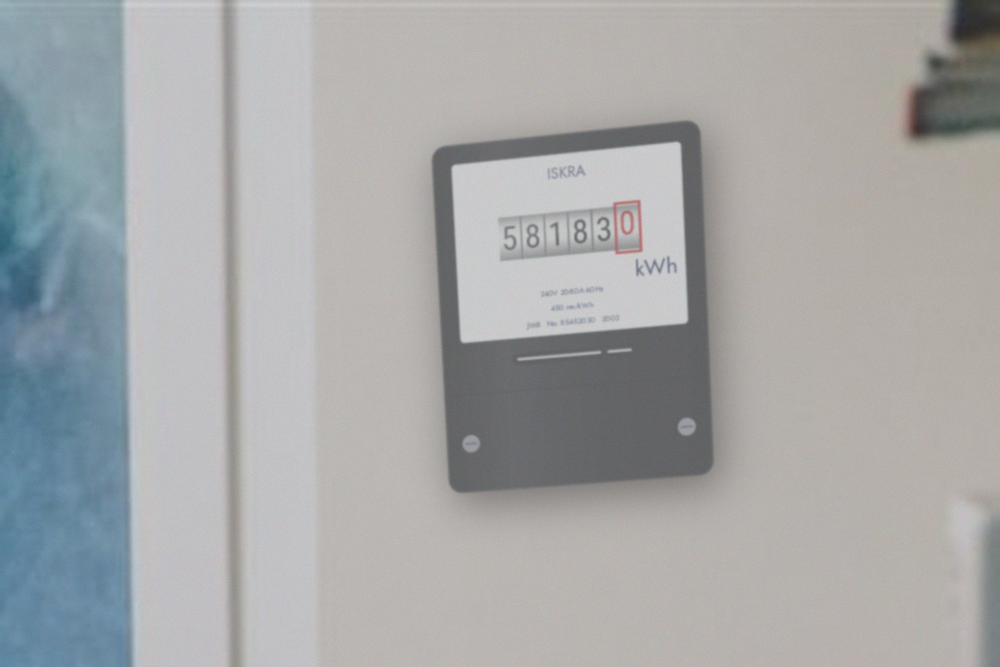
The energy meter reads 58183.0 (kWh)
